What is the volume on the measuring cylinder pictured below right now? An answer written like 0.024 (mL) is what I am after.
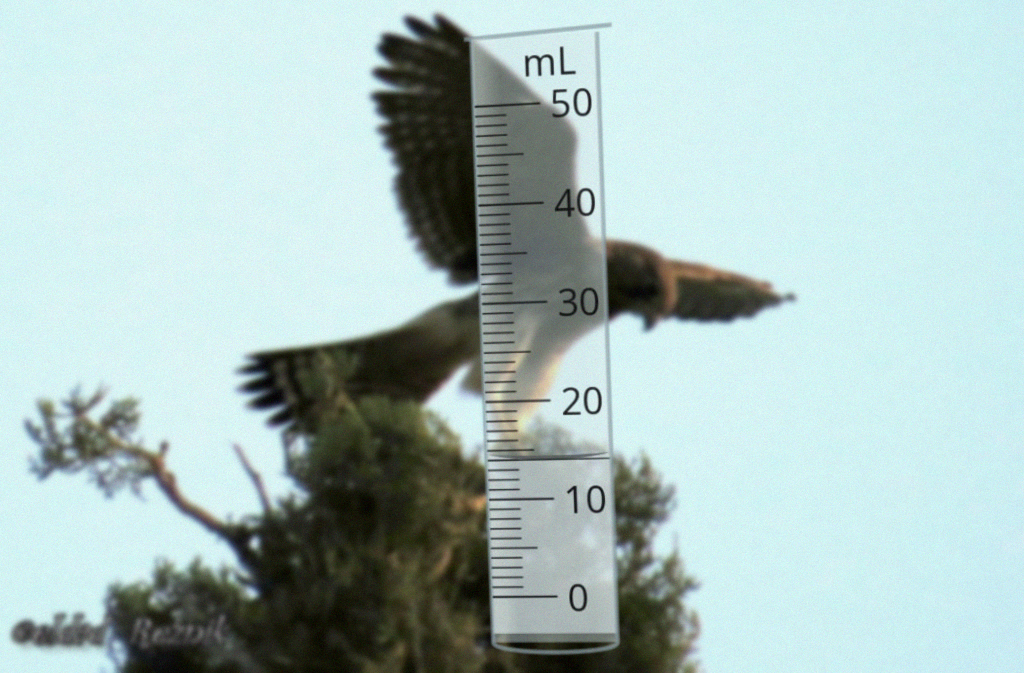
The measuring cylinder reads 14 (mL)
